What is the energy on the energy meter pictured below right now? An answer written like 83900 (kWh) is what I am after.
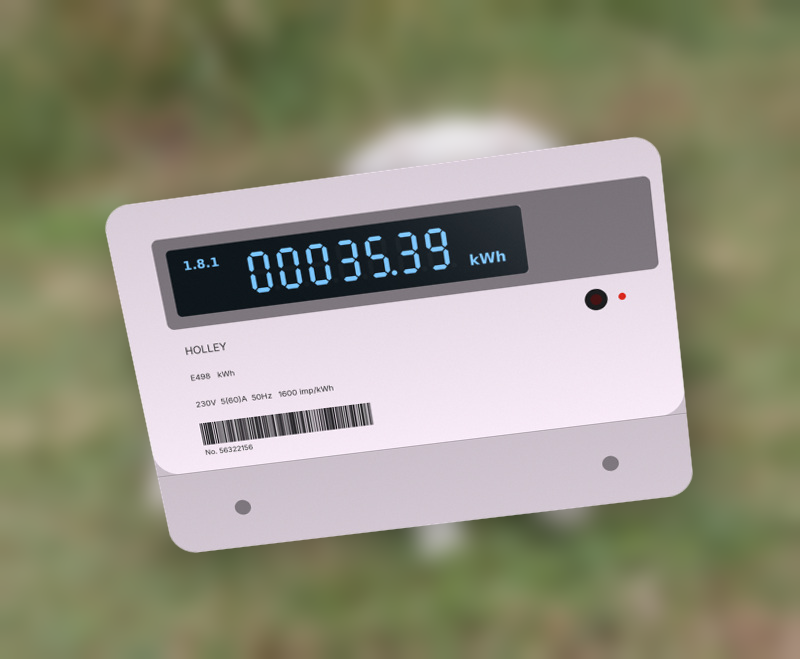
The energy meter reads 35.39 (kWh)
